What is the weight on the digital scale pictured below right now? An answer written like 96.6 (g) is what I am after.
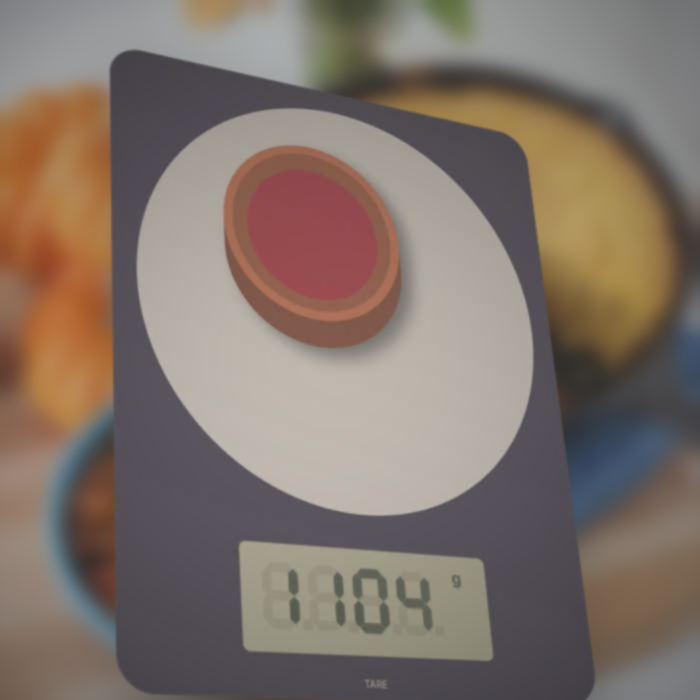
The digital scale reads 1104 (g)
